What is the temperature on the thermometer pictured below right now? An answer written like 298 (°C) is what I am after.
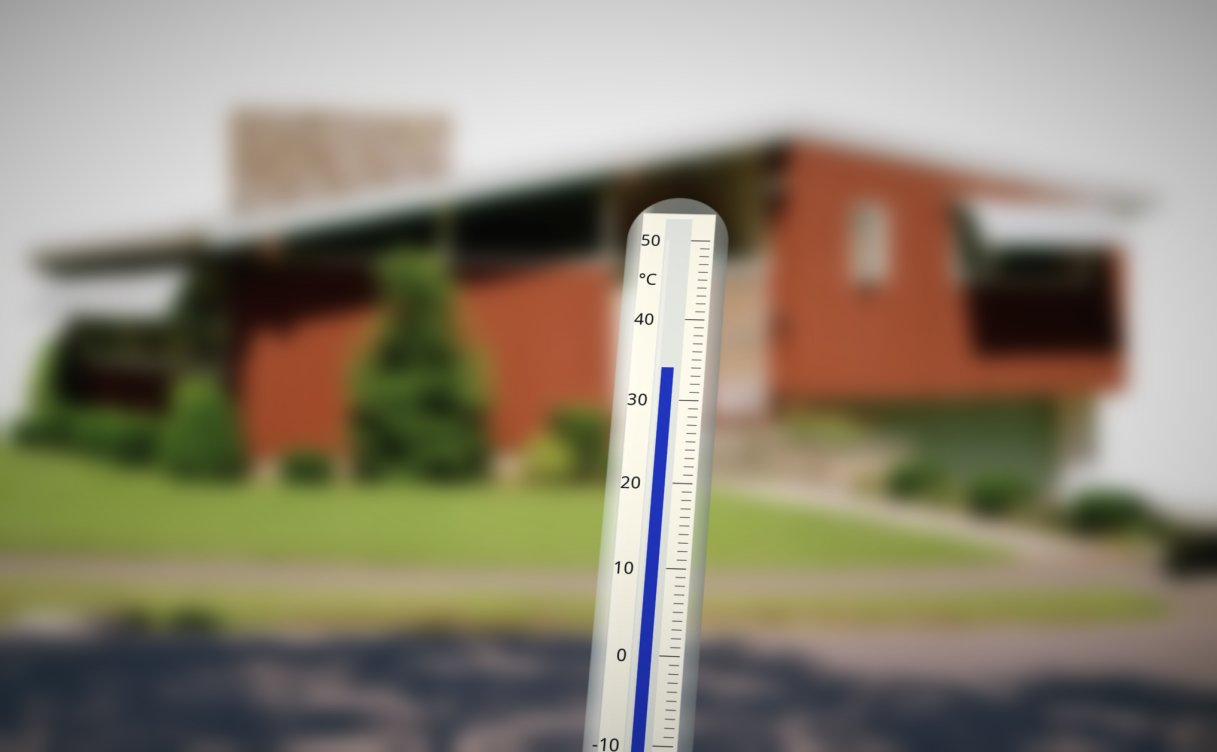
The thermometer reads 34 (°C)
